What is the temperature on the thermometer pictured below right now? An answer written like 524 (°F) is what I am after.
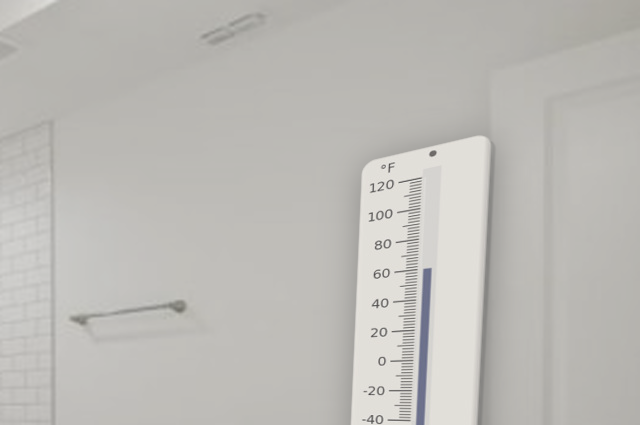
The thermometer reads 60 (°F)
